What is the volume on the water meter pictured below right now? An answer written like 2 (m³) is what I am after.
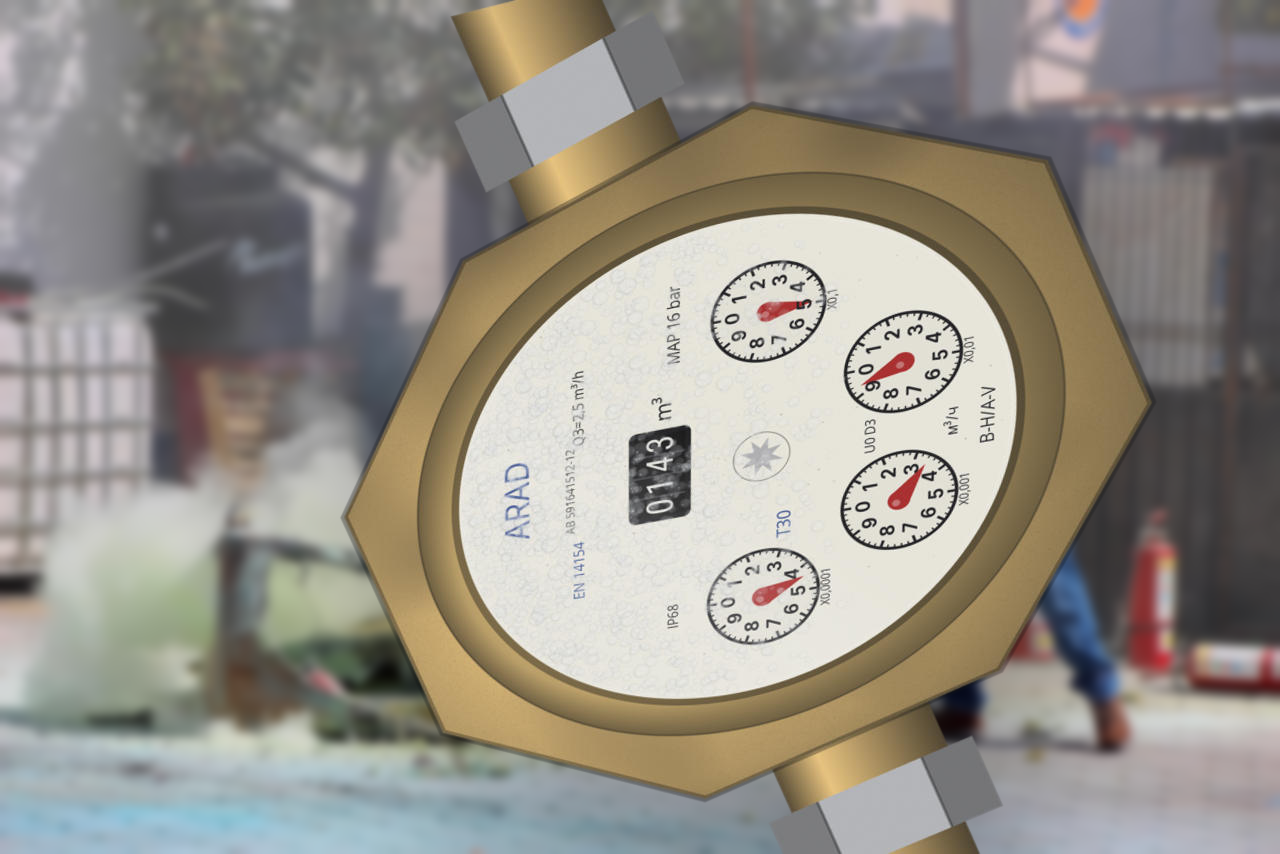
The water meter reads 143.4934 (m³)
